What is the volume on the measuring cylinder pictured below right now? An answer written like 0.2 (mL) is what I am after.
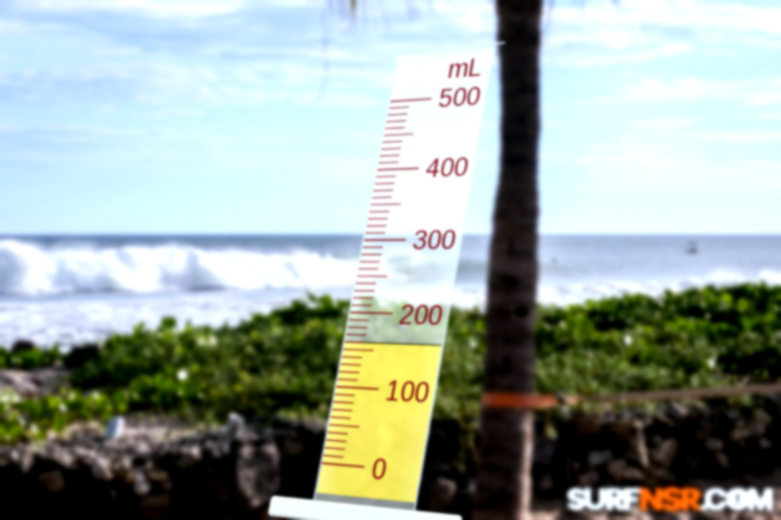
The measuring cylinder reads 160 (mL)
